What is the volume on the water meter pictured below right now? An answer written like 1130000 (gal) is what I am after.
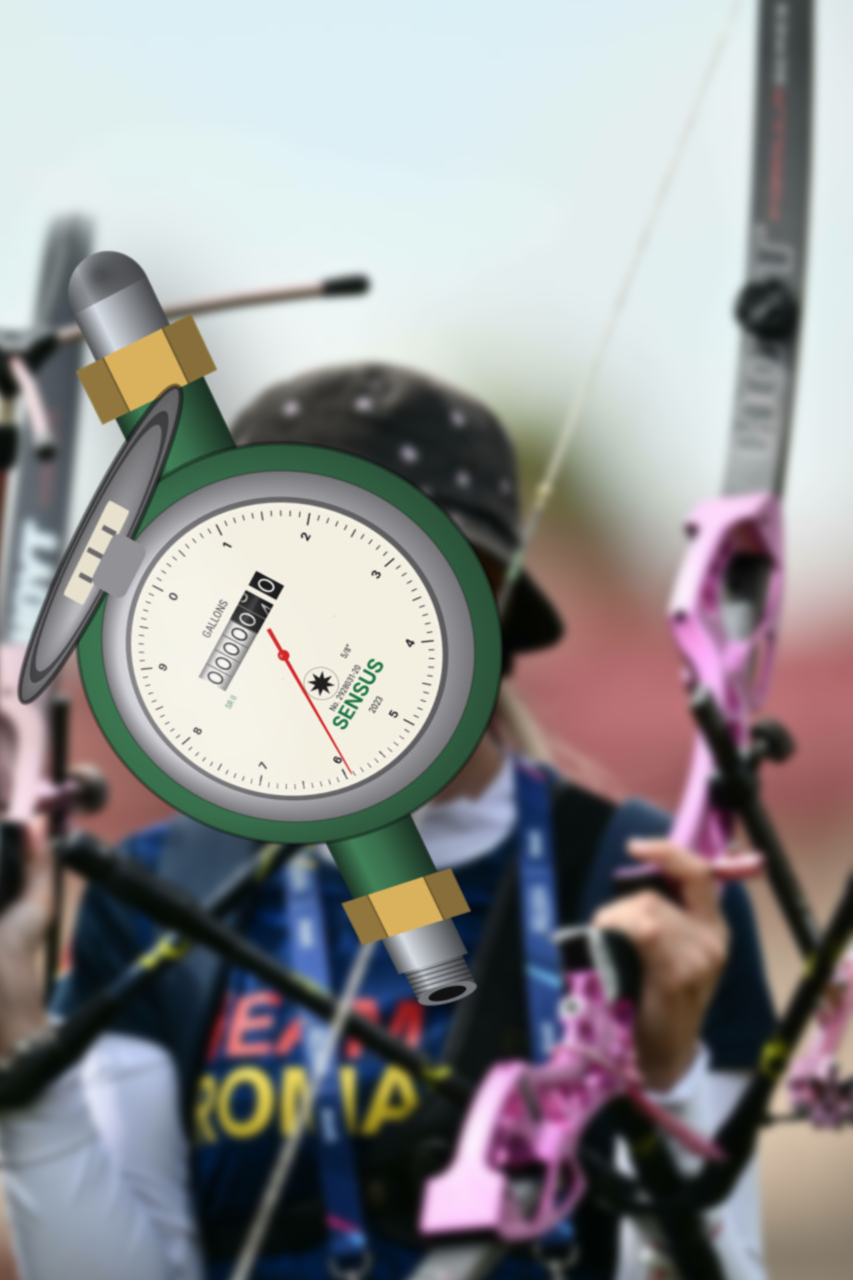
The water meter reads 35.9 (gal)
